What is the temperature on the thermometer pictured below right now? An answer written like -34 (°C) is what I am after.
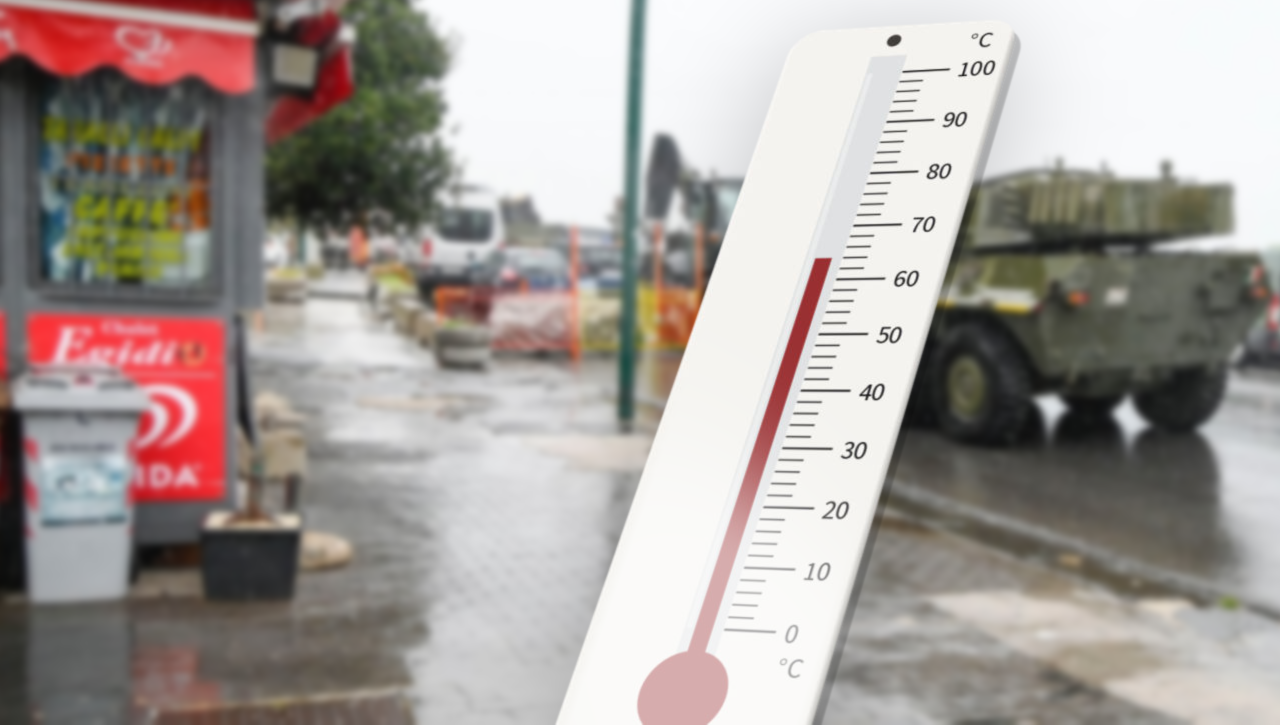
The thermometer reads 64 (°C)
